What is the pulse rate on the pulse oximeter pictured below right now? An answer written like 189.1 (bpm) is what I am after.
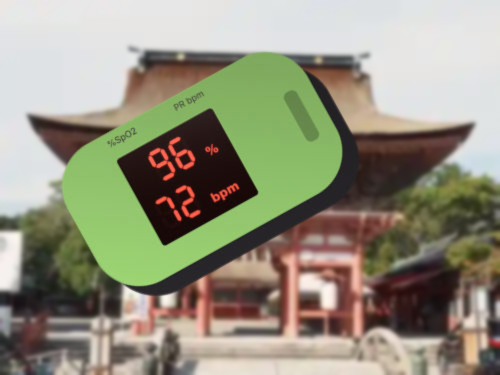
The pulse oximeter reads 72 (bpm)
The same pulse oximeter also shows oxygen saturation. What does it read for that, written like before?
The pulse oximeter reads 96 (%)
